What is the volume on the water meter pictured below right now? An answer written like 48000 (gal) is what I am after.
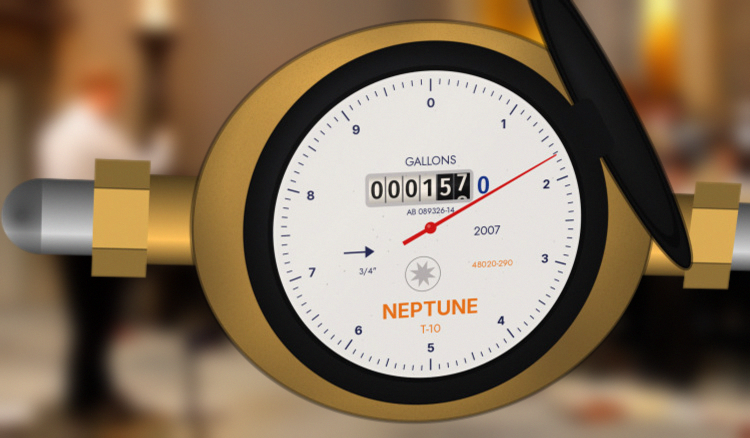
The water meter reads 1571.7 (gal)
